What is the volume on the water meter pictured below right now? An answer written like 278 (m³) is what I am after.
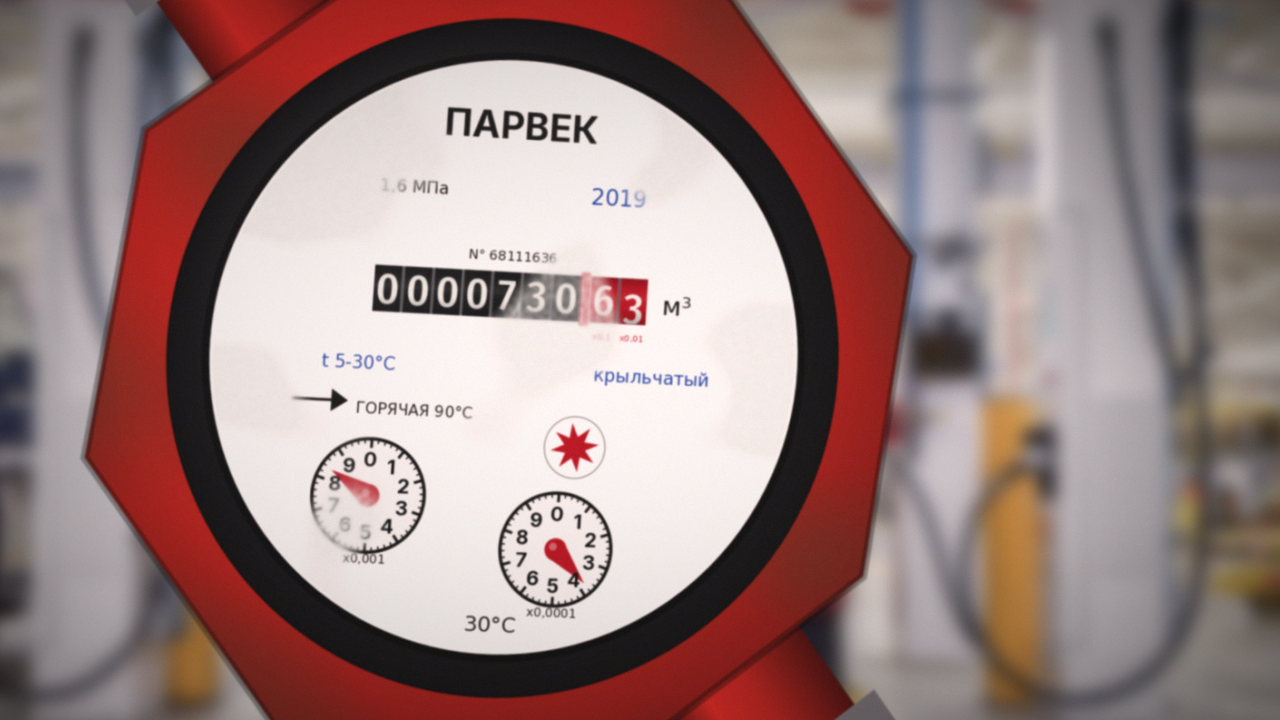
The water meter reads 730.6283 (m³)
